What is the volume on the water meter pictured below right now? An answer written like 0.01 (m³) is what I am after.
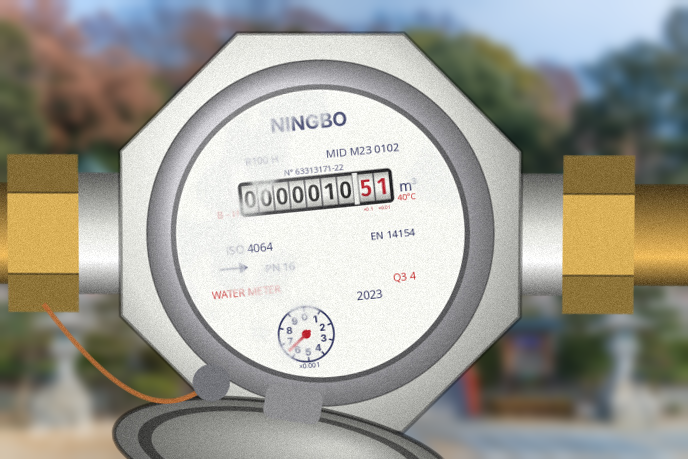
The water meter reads 10.516 (m³)
